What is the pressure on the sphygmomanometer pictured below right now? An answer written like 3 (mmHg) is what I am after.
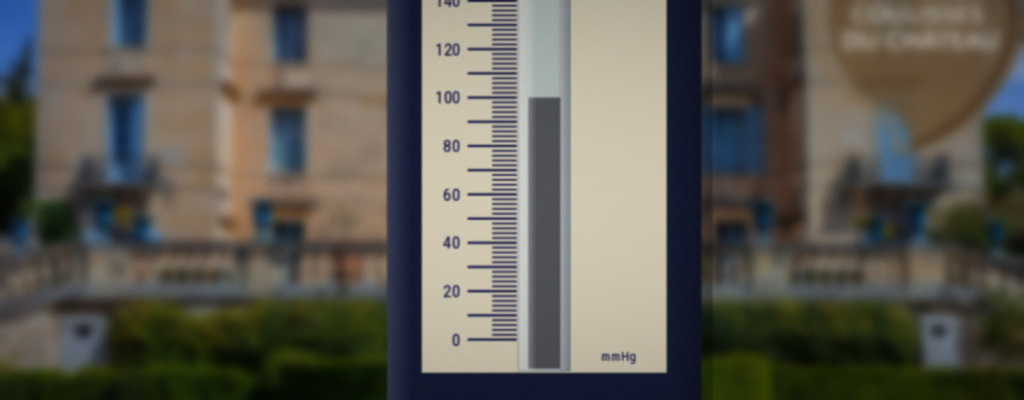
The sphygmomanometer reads 100 (mmHg)
